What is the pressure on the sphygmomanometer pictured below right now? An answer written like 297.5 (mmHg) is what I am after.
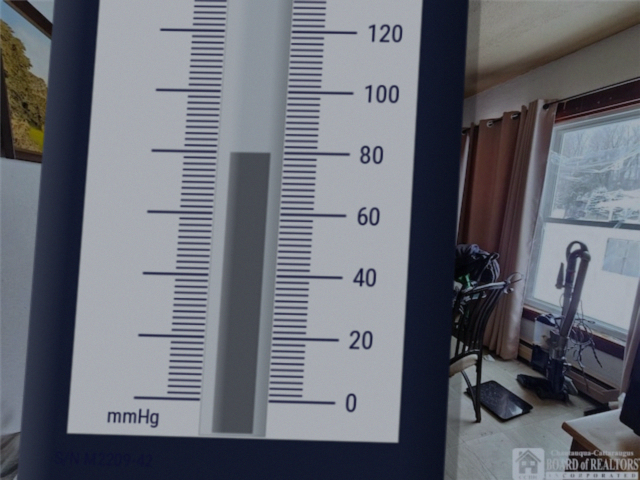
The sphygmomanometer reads 80 (mmHg)
